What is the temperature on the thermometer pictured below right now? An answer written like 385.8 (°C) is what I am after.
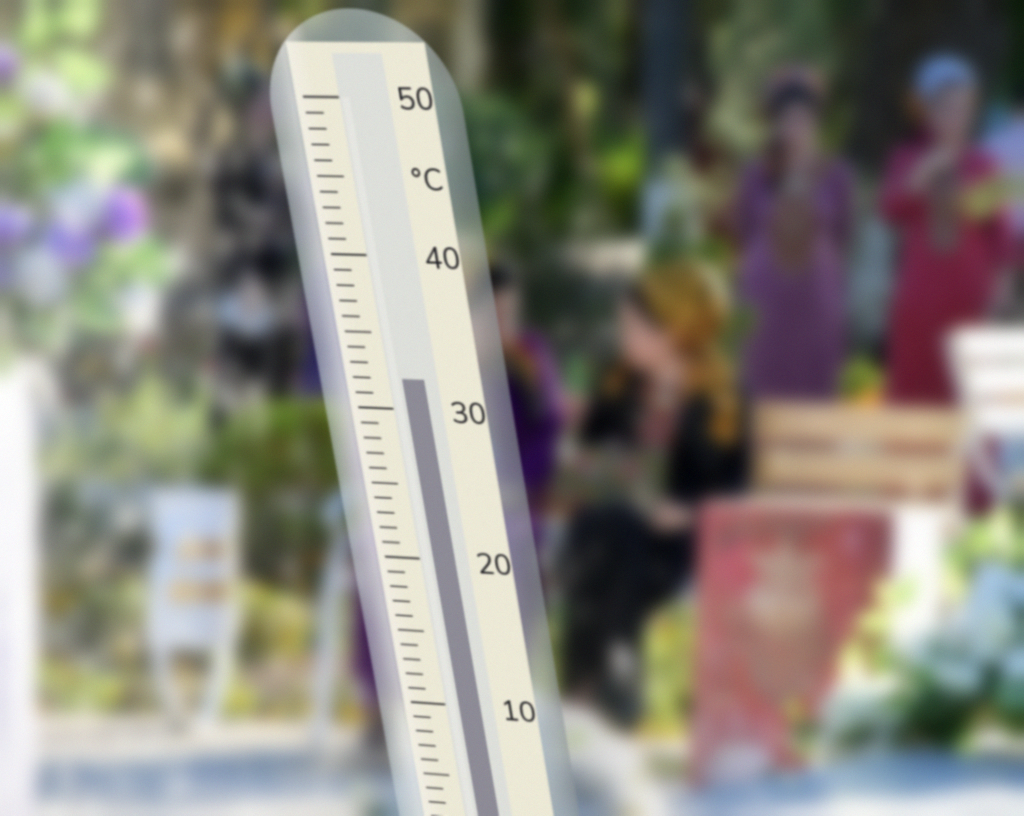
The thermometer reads 32 (°C)
